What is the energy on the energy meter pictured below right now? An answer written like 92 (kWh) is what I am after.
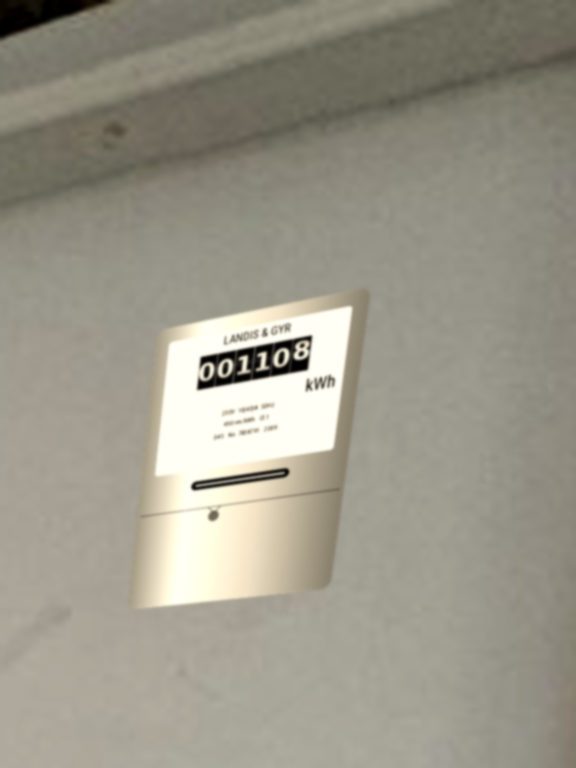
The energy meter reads 1108 (kWh)
